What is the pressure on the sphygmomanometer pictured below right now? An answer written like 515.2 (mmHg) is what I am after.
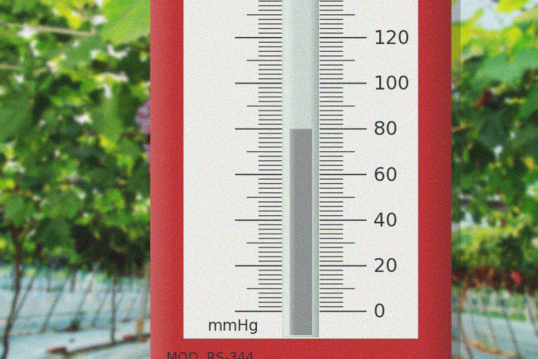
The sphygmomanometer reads 80 (mmHg)
